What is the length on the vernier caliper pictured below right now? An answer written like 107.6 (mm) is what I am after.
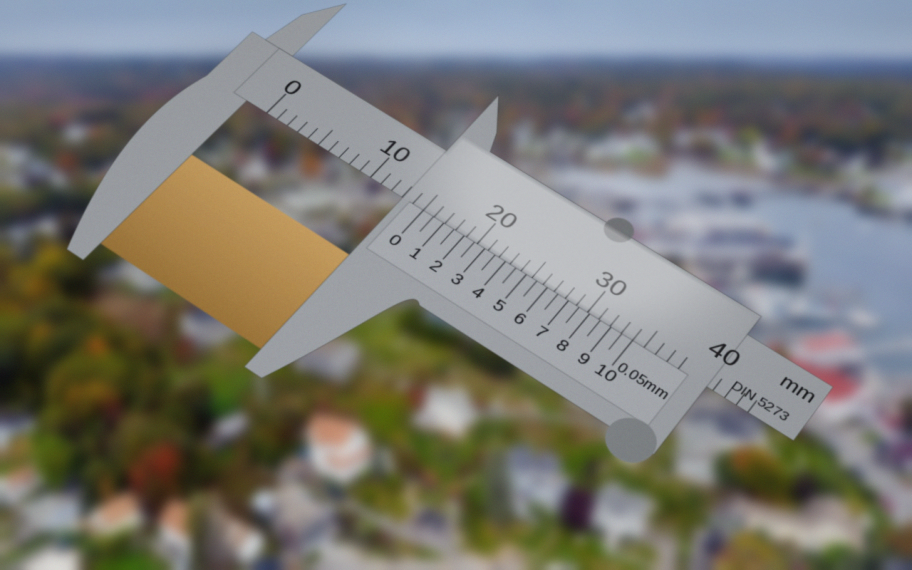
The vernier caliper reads 15.0 (mm)
